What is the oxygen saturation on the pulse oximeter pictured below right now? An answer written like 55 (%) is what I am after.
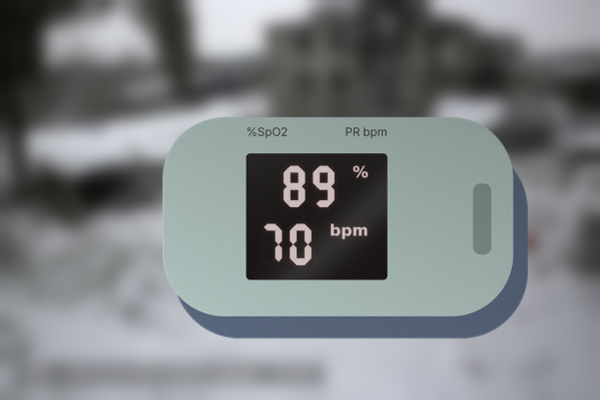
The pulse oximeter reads 89 (%)
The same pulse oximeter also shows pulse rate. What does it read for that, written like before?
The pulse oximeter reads 70 (bpm)
